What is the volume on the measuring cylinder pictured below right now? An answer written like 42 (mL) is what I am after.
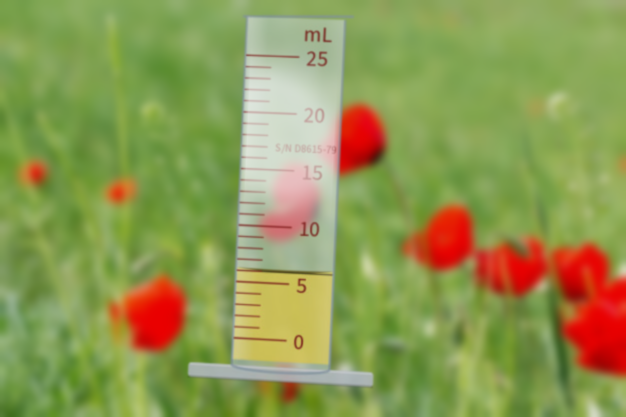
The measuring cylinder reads 6 (mL)
